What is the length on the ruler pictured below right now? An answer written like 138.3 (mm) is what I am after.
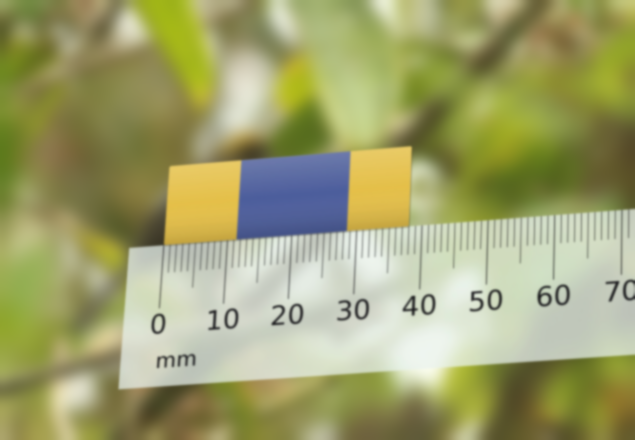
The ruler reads 38 (mm)
